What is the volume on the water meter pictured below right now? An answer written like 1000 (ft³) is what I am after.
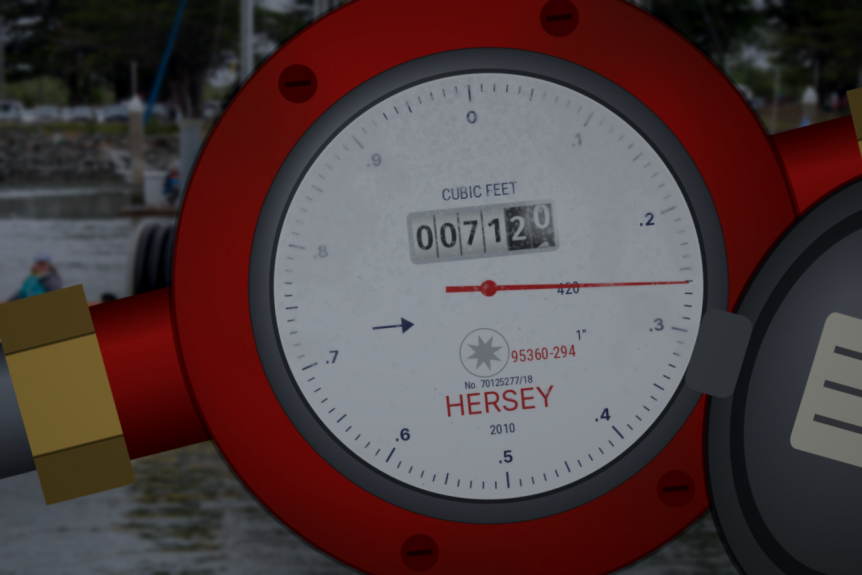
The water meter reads 7120.26 (ft³)
